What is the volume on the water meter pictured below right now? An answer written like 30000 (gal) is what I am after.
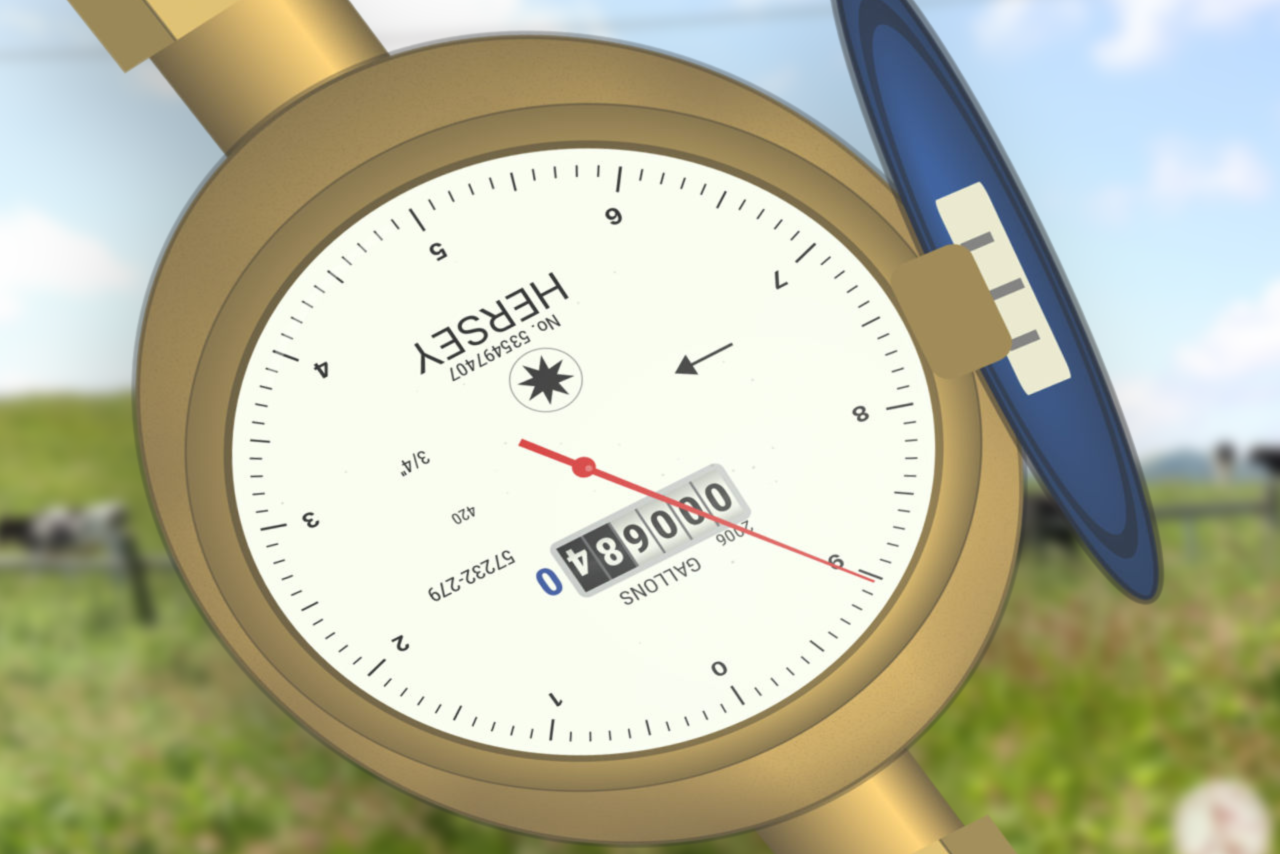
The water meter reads 6839.0 (gal)
